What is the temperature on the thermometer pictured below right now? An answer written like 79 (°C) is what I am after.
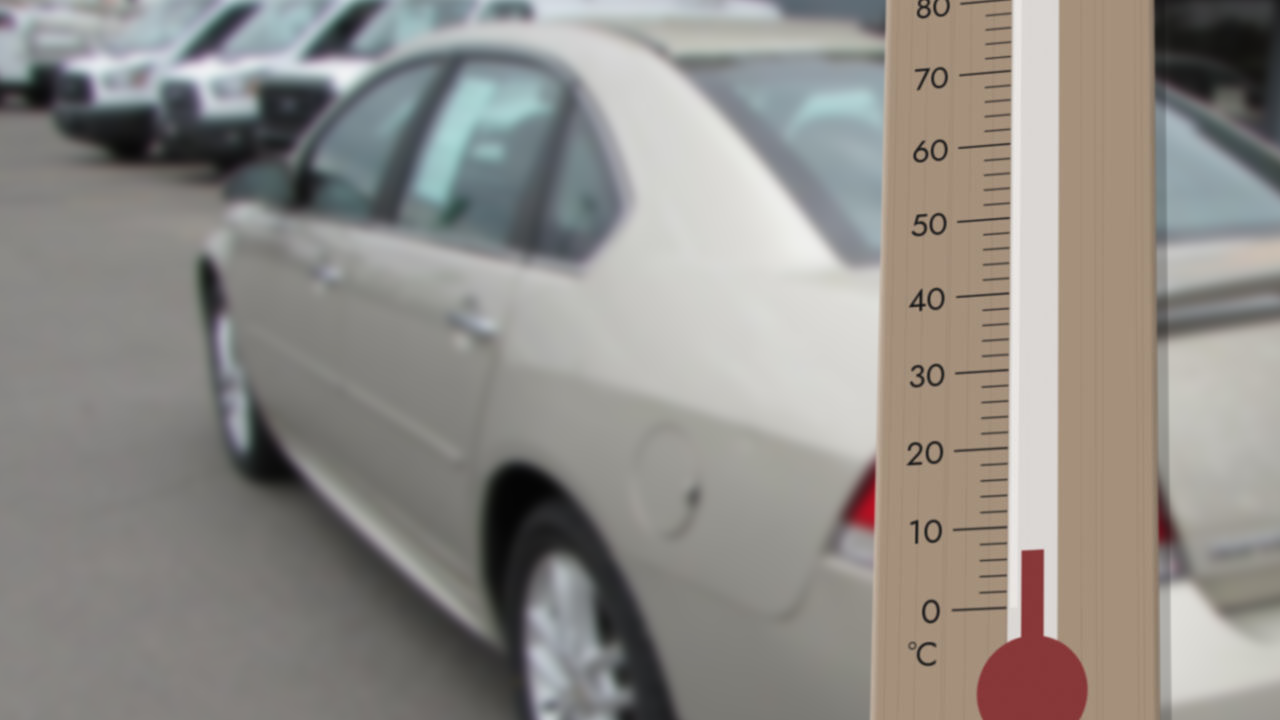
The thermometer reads 7 (°C)
